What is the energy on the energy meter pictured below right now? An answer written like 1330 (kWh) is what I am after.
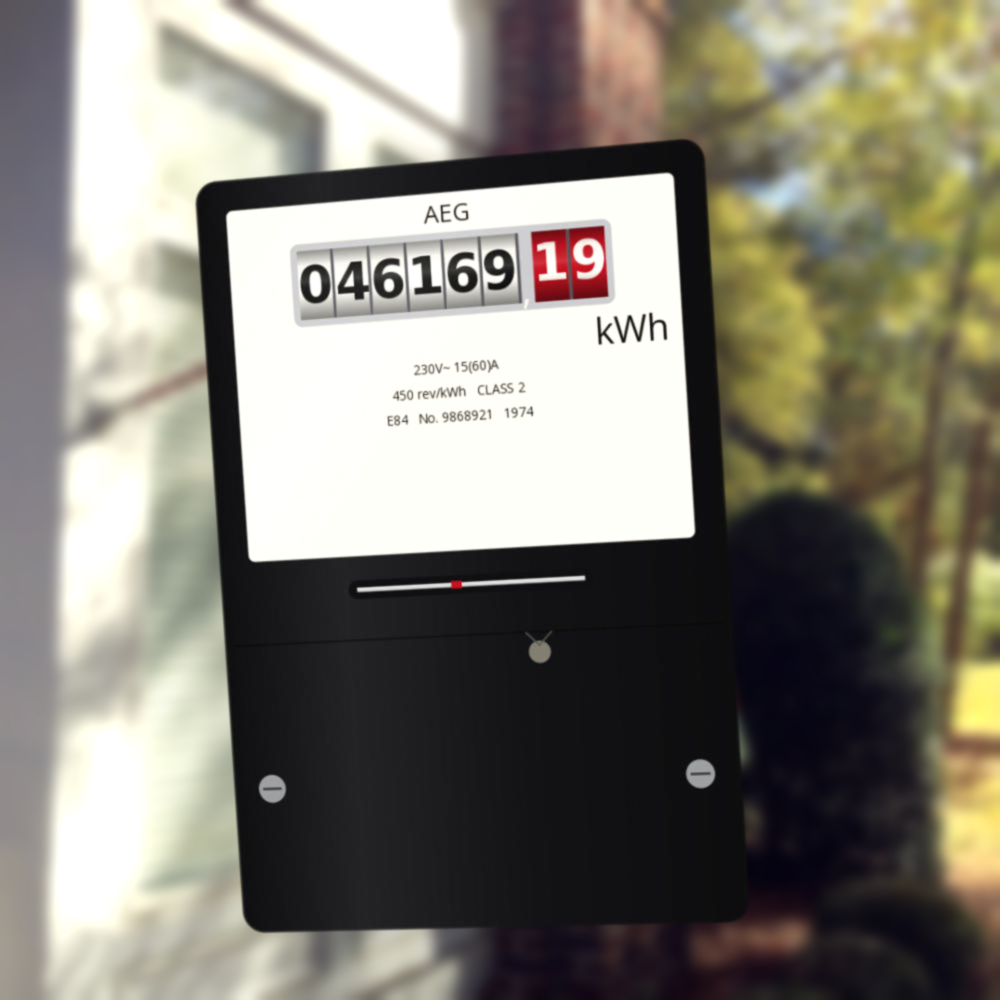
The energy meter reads 46169.19 (kWh)
